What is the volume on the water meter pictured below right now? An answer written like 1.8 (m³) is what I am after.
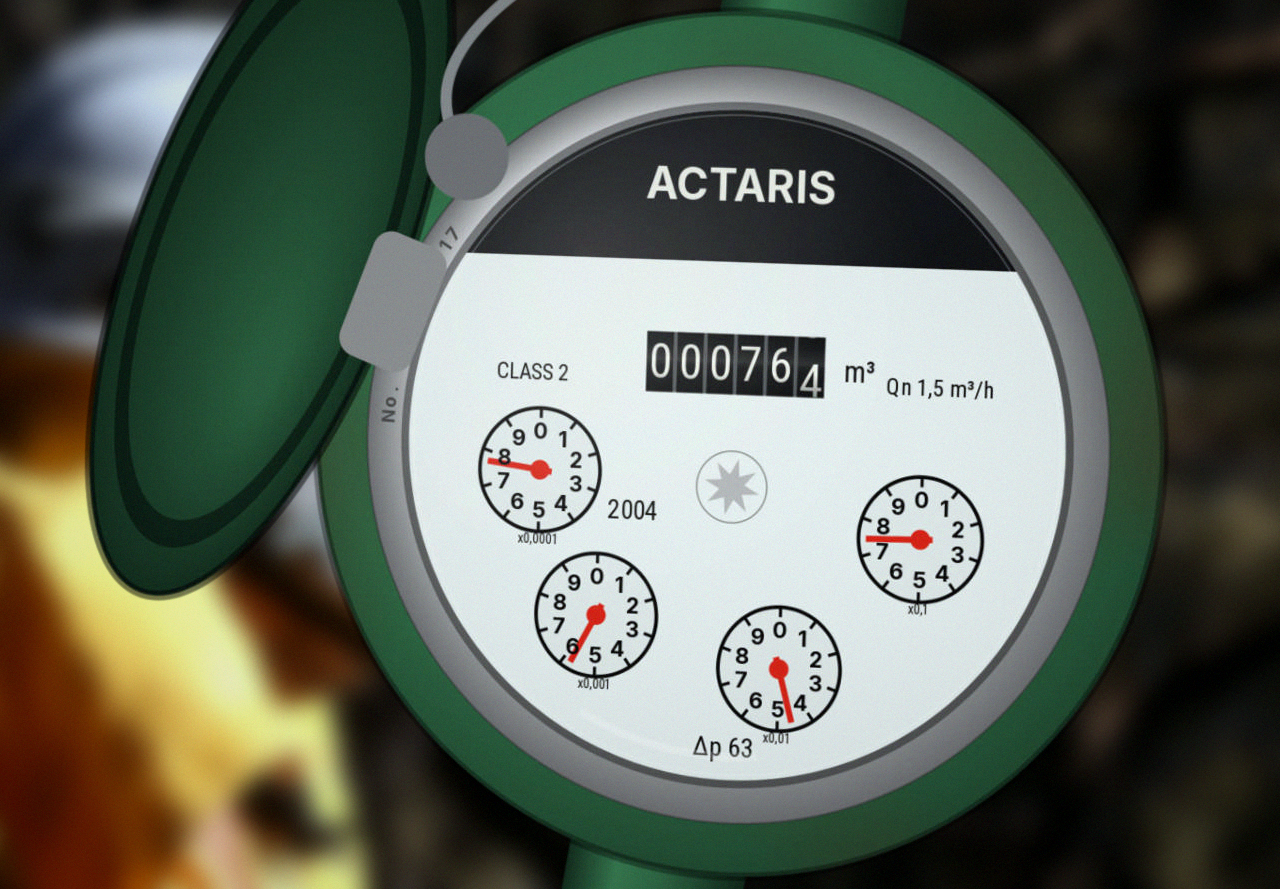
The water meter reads 763.7457 (m³)
